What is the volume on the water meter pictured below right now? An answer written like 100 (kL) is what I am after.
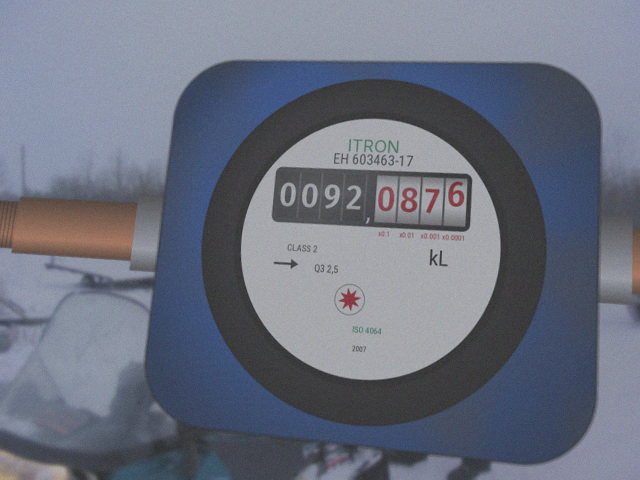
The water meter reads 92.0876 (kL)
